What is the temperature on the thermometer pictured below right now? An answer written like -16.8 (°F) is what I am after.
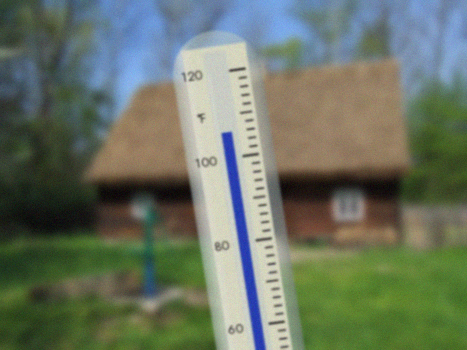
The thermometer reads 106 (°F)
